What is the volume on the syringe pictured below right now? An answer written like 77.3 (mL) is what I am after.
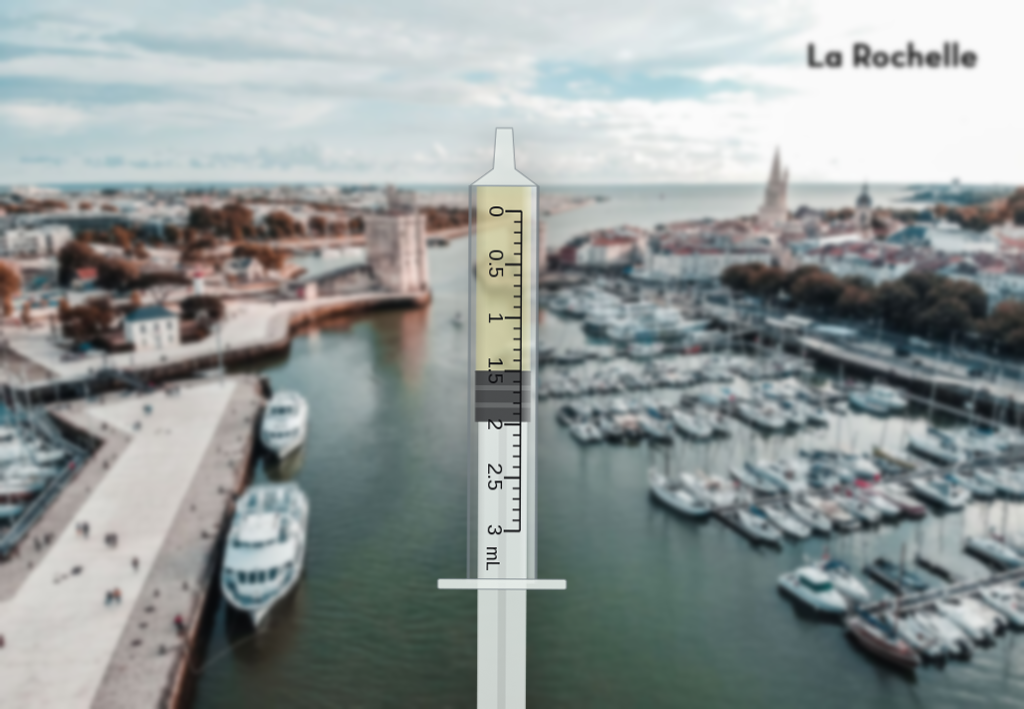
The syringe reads 1.5 (mL)
